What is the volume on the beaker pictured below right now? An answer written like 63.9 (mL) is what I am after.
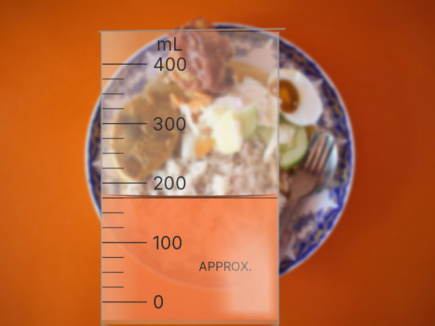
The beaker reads 175 (mL)
